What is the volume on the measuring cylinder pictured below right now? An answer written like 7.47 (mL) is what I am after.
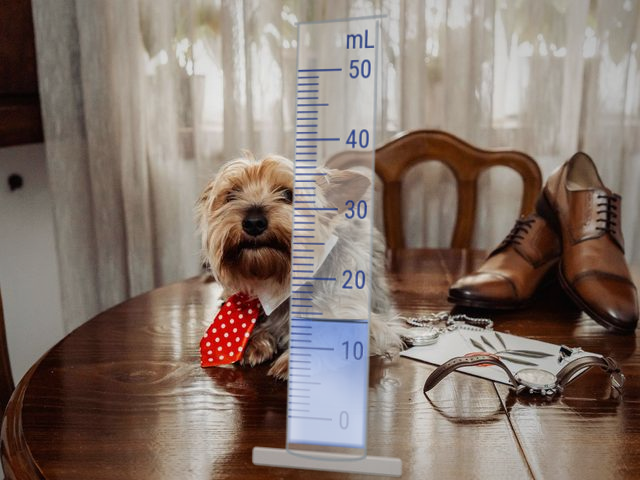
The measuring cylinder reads 14 (mL)
